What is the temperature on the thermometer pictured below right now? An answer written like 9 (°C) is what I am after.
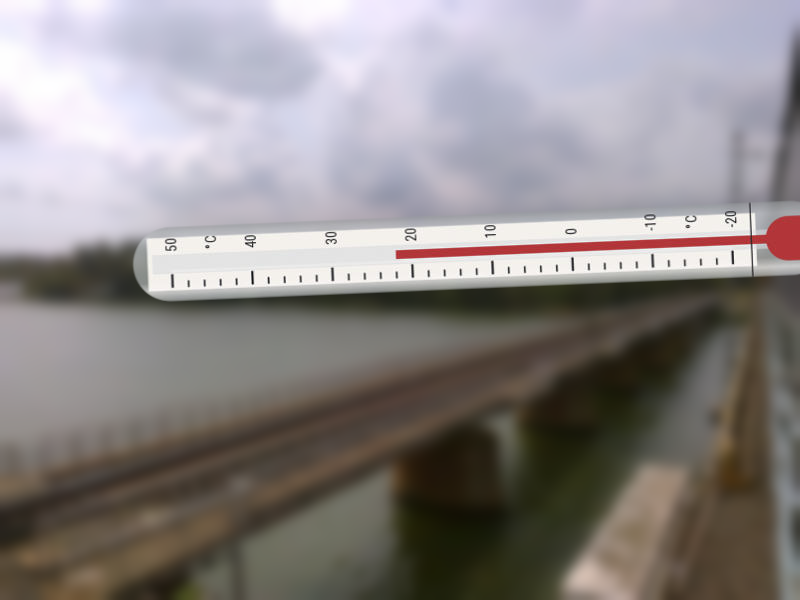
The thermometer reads 22 (°C)
